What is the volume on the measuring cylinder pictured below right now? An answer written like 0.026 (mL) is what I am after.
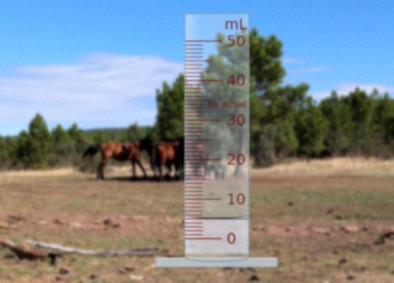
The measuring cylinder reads 5 (mL)
